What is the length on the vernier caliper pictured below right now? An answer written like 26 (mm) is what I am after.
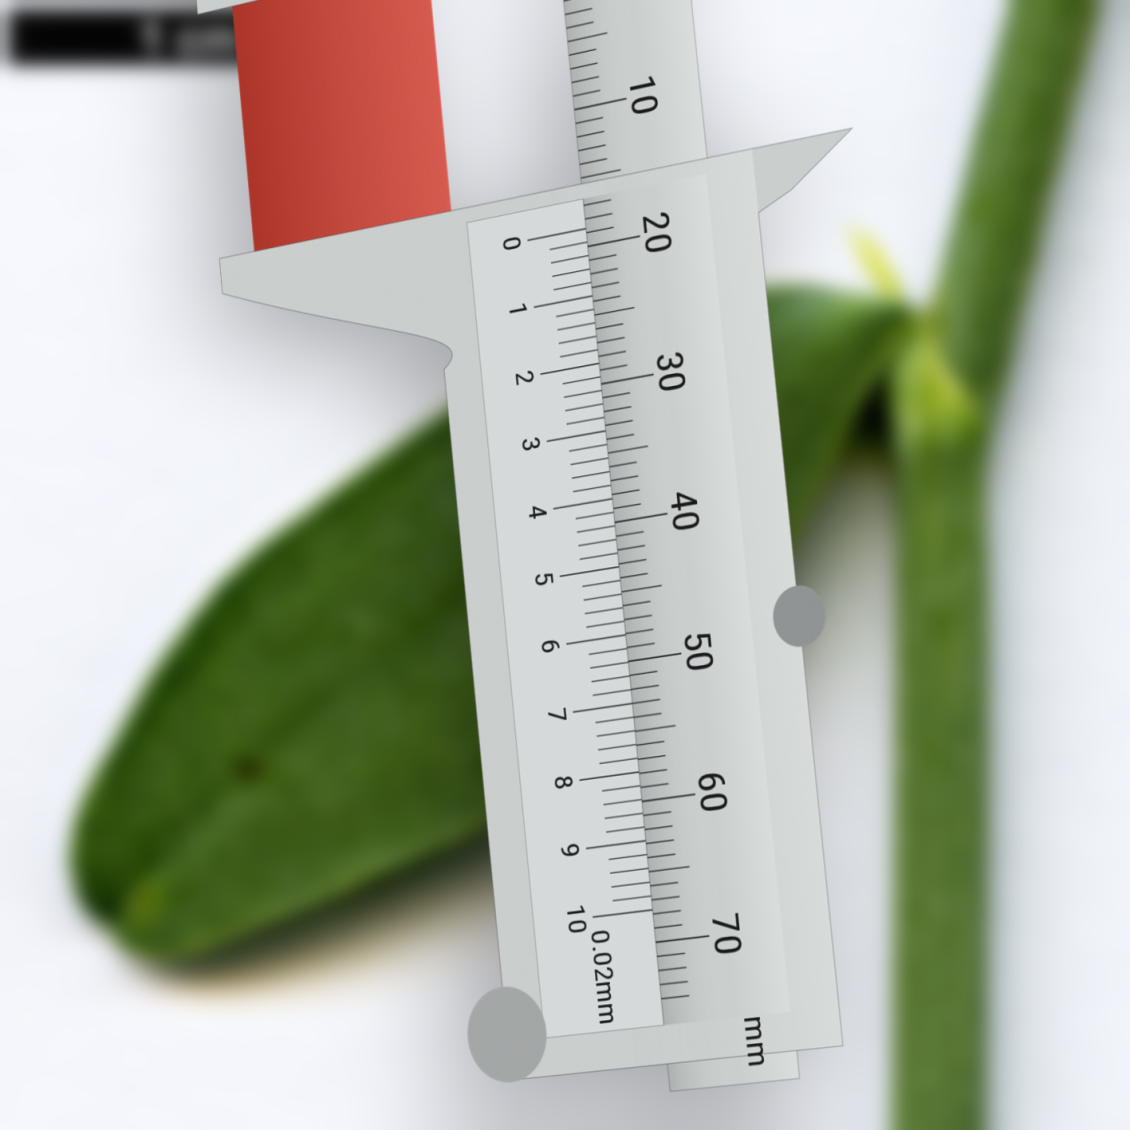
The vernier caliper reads 18.7 (mm)
